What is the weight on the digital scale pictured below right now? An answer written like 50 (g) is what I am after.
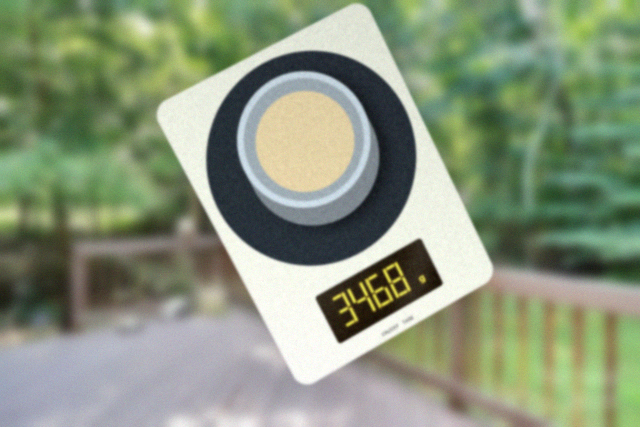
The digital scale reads 3468 (g)
